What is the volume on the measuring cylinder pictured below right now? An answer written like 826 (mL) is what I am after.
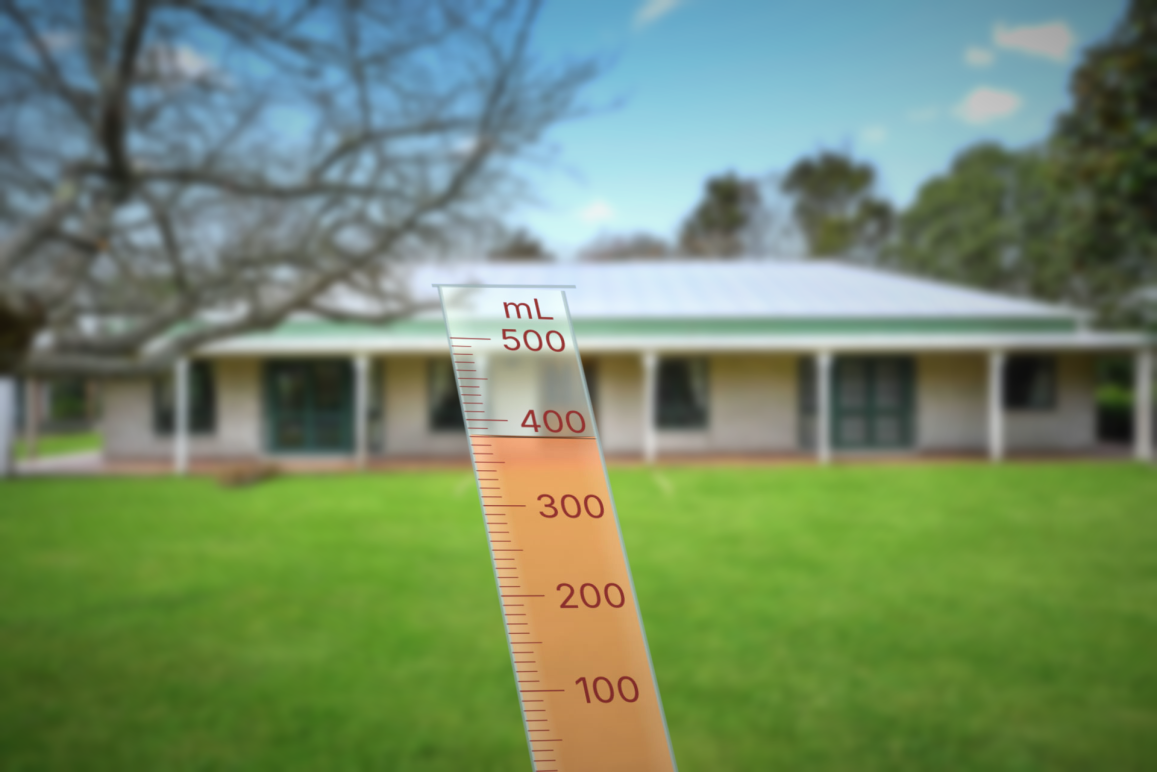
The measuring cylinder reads 380 (mL)
